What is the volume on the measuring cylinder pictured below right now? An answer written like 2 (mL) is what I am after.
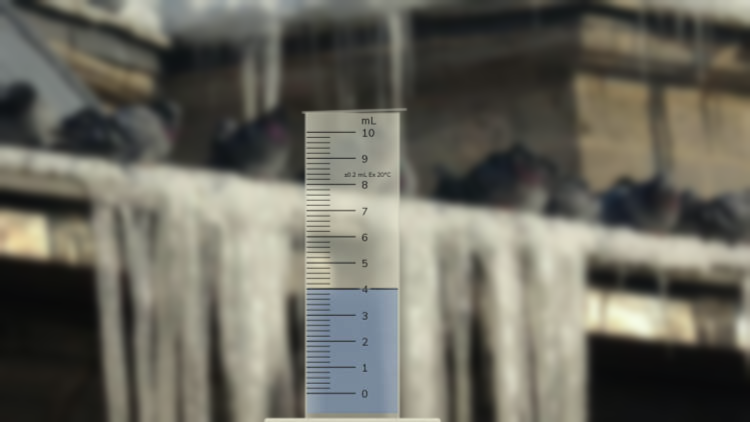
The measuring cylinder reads 4 (mL)
